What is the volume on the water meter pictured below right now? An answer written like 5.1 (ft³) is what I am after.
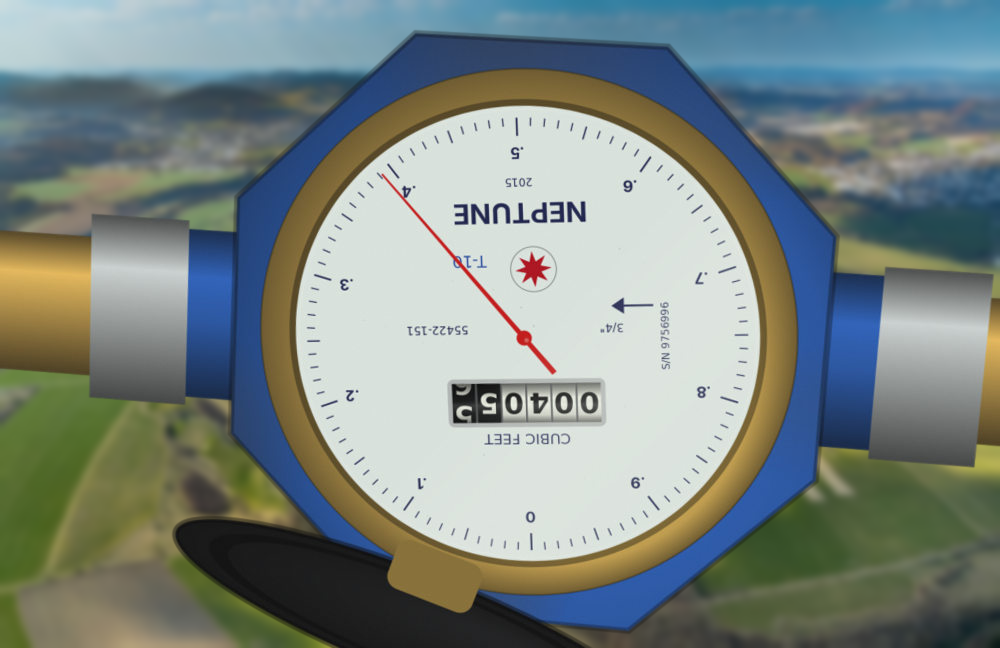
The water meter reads 4055.39 (ft³)
